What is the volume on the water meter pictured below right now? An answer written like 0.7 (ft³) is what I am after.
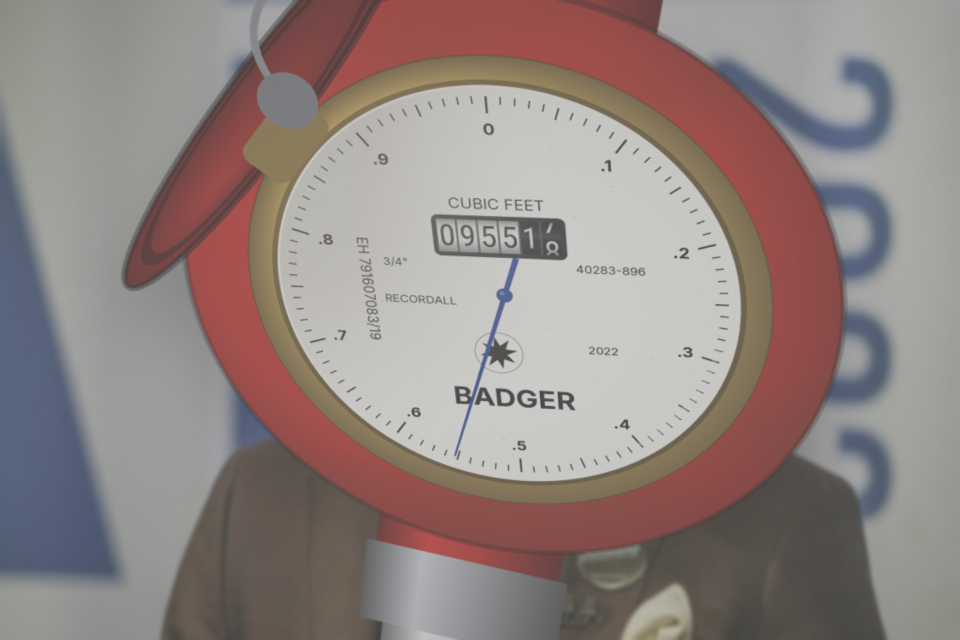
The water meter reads 95517.55 (ft³)
